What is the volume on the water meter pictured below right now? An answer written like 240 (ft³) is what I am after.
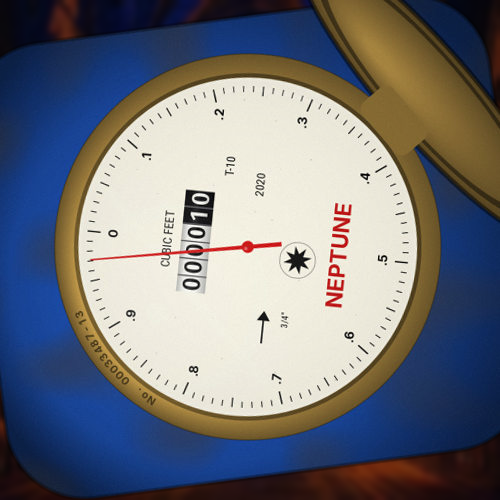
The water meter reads 9.97 (ft³)
